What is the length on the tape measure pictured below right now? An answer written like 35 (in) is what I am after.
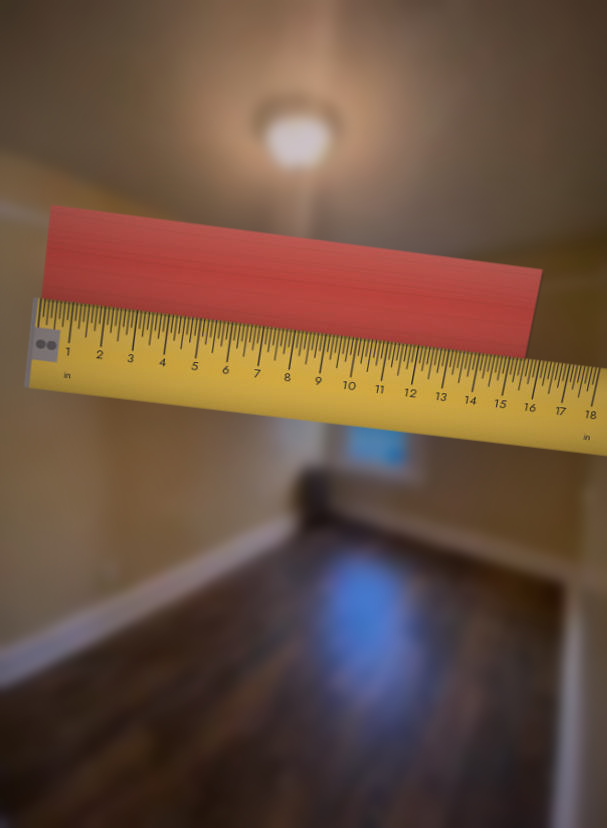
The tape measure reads 15.5 (in)
